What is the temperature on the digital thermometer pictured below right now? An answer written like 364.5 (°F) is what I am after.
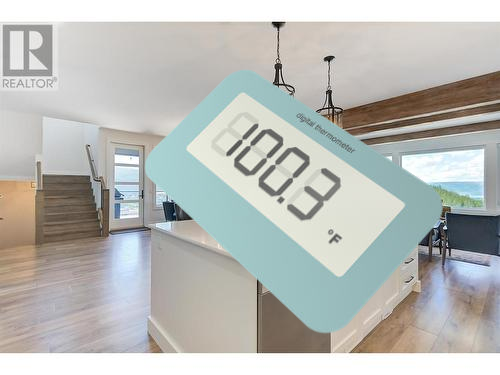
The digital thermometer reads 100.3 (°F)
